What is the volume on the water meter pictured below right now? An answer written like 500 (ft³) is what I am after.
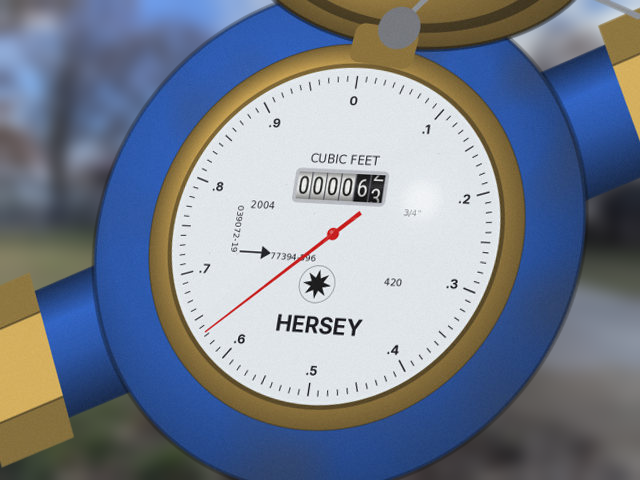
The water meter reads 62.63 (ft³)
